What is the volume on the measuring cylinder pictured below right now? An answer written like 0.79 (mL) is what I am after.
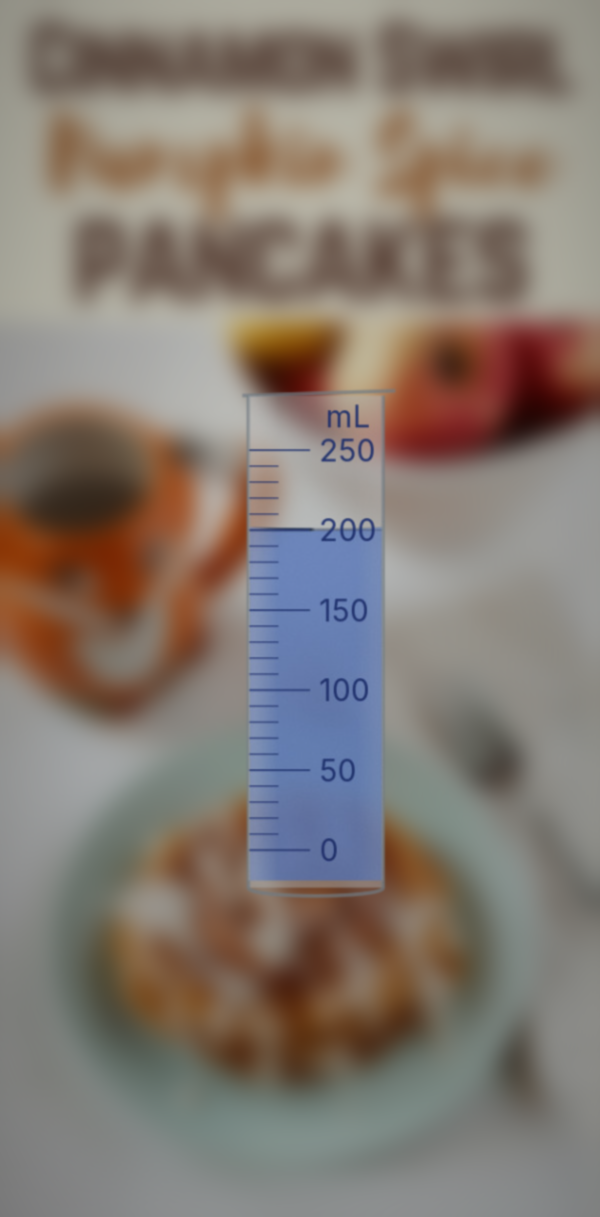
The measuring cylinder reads 200 (mL)
